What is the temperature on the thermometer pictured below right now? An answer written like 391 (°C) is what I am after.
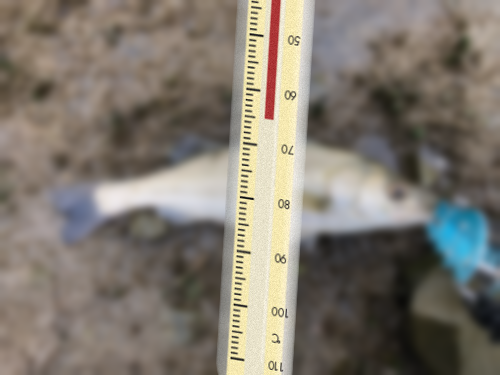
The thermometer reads 65 (°C)
